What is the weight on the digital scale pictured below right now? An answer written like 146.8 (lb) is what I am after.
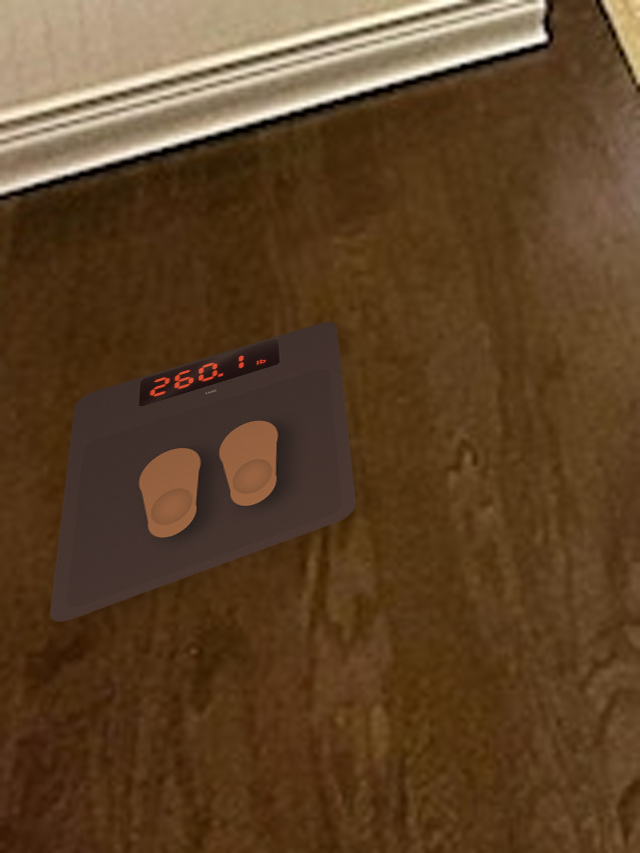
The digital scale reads 260.1 (lb)
